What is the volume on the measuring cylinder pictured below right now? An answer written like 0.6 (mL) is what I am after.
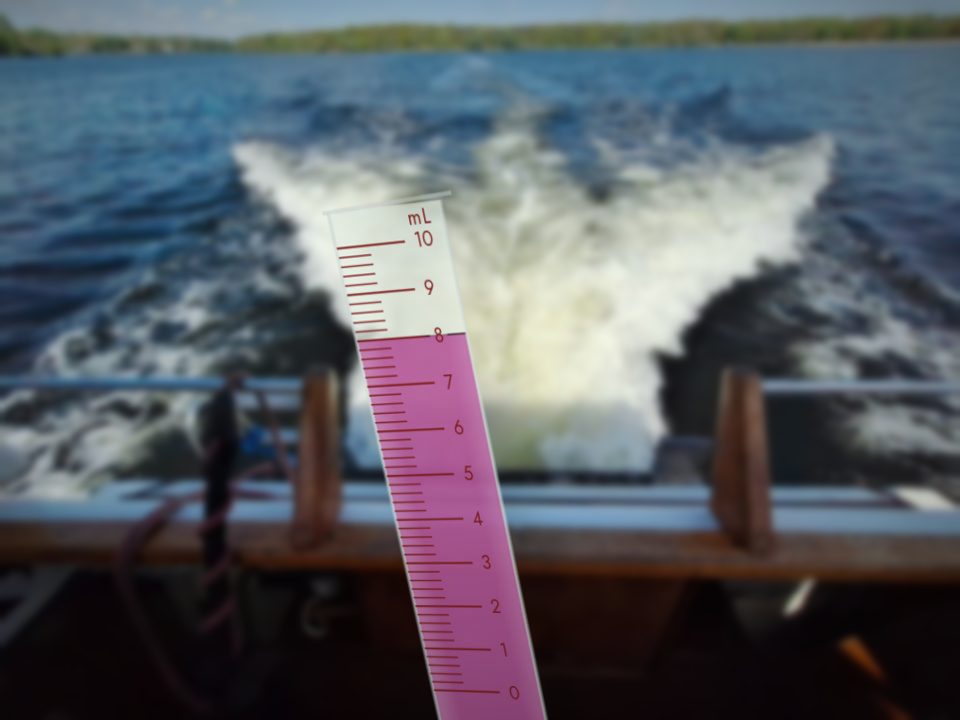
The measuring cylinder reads 8 (mL)
